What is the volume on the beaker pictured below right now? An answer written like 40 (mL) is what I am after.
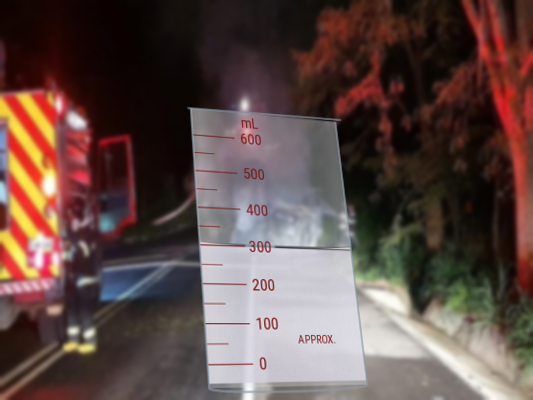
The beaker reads 300 (mL)
